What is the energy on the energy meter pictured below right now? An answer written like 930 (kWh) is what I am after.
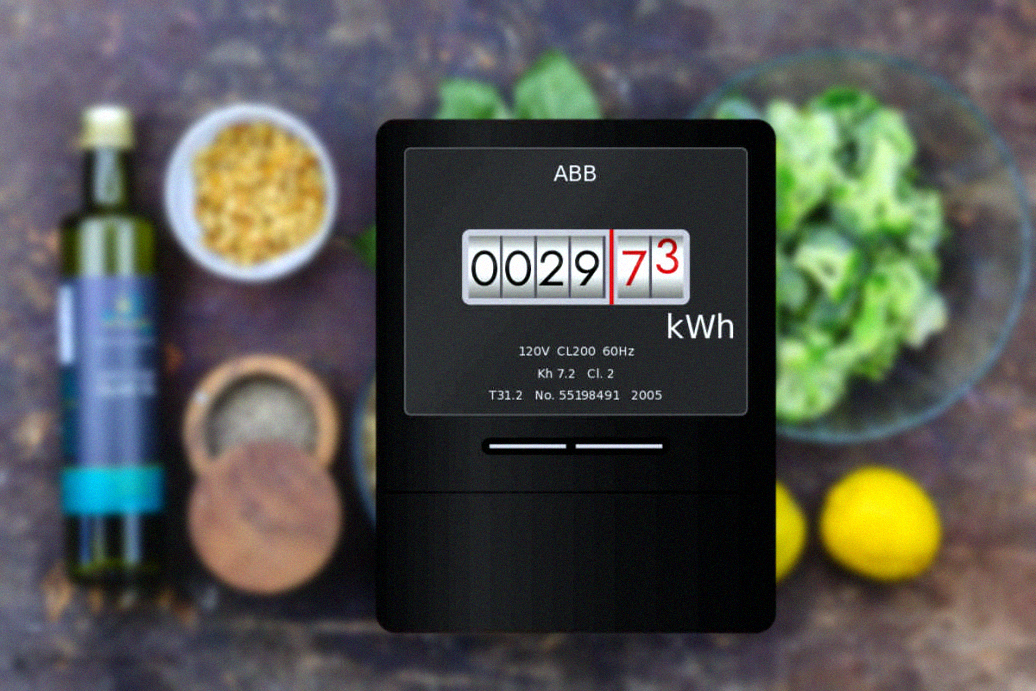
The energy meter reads 29.73 (kWh)
